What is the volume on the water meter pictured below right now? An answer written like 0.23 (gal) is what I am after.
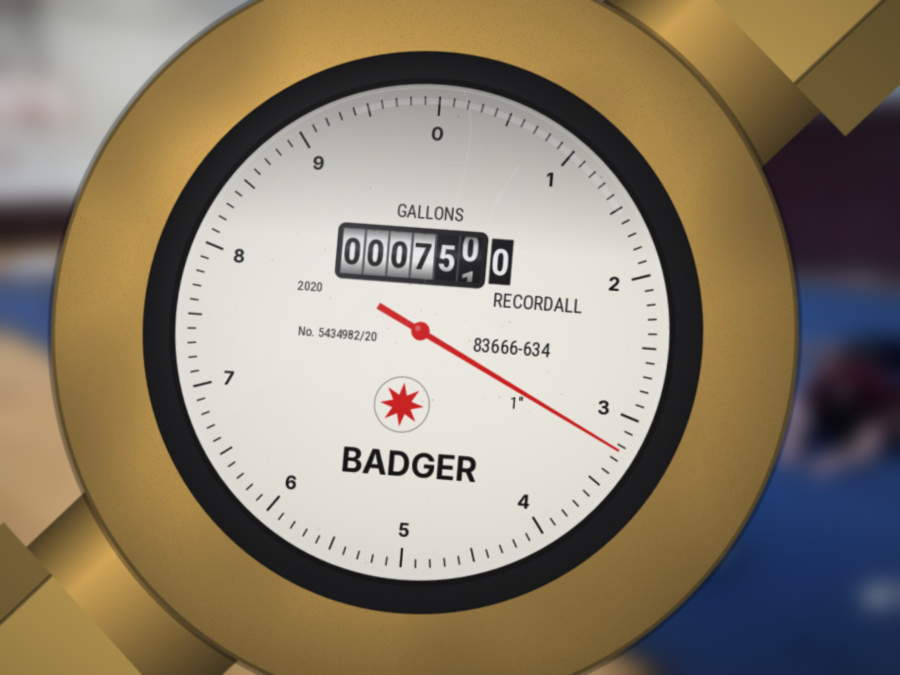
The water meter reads 7503.2 (gal)
